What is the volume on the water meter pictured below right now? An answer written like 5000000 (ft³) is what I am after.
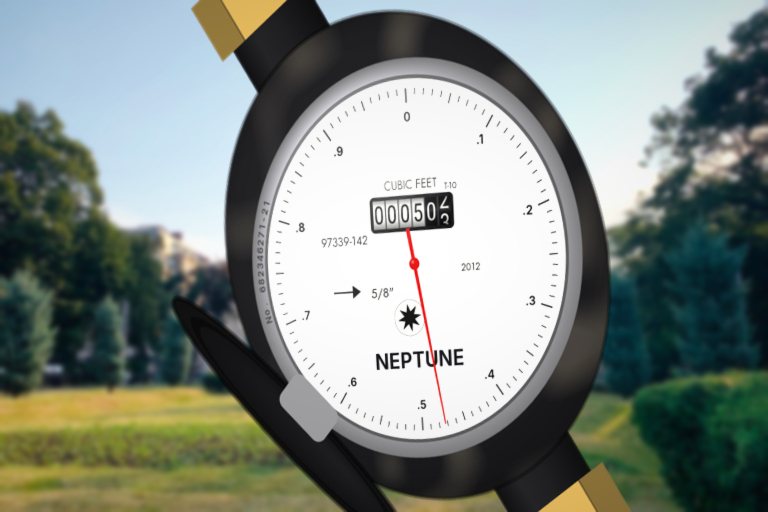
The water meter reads 502.47 (ft³)
